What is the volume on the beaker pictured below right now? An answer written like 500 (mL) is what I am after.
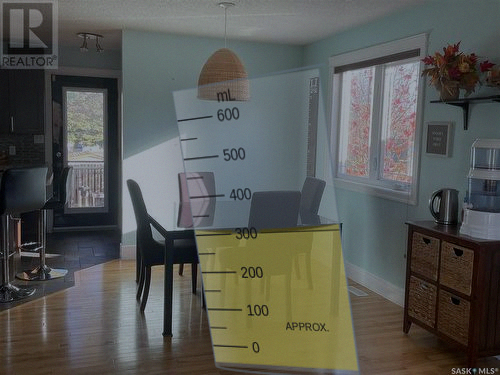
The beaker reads 300 (mL)
